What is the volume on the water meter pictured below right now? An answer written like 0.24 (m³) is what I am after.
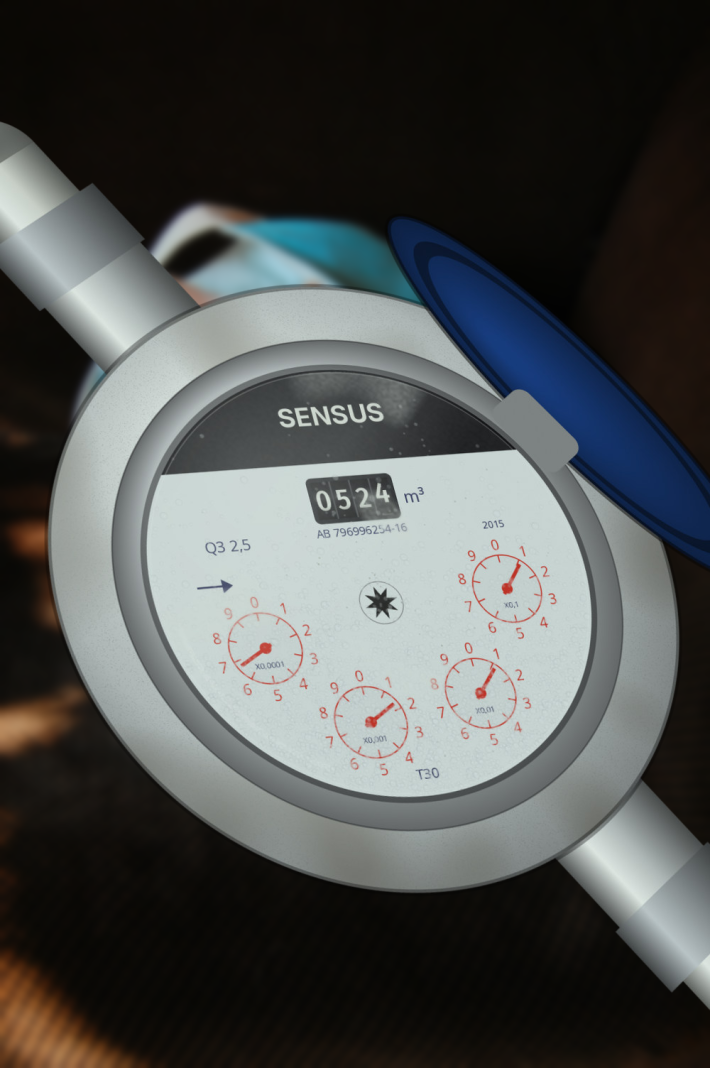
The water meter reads 524.1116 (m³)
